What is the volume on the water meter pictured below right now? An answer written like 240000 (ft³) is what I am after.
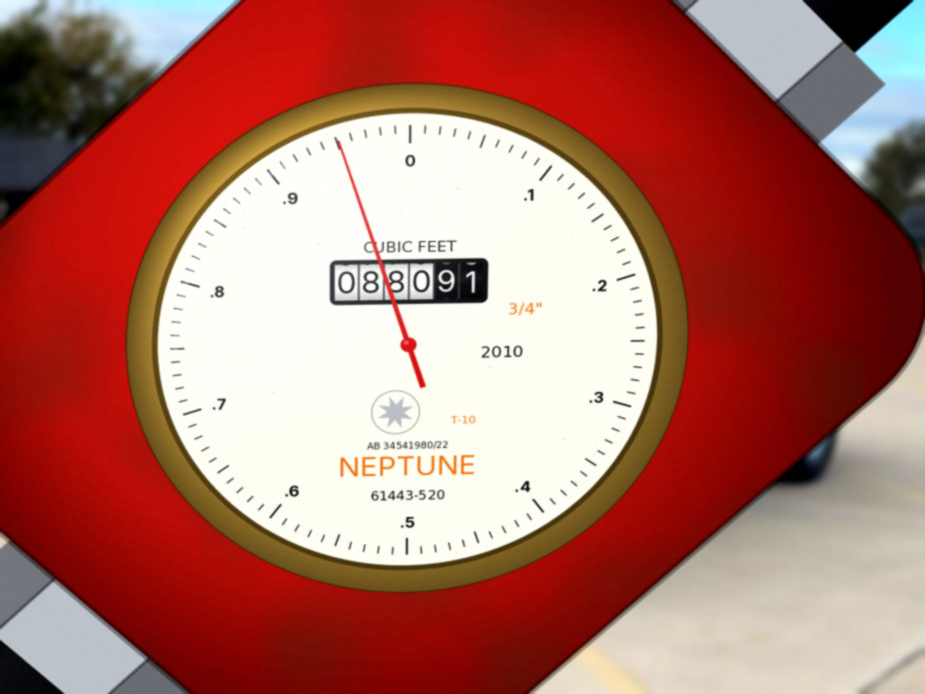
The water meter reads 88090.95 (ft³)
